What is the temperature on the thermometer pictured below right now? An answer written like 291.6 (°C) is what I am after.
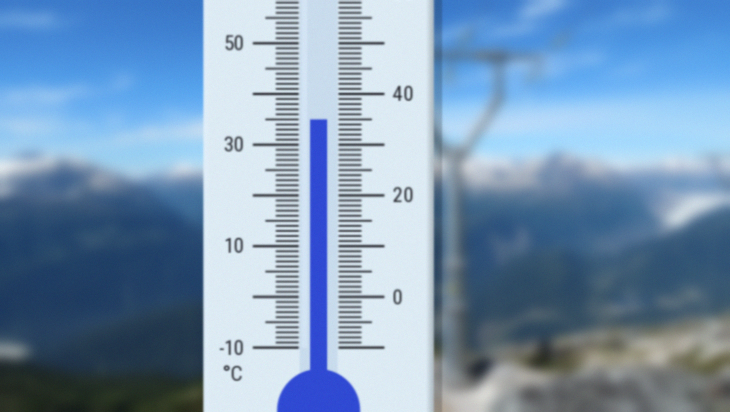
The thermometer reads 35 (°C)
